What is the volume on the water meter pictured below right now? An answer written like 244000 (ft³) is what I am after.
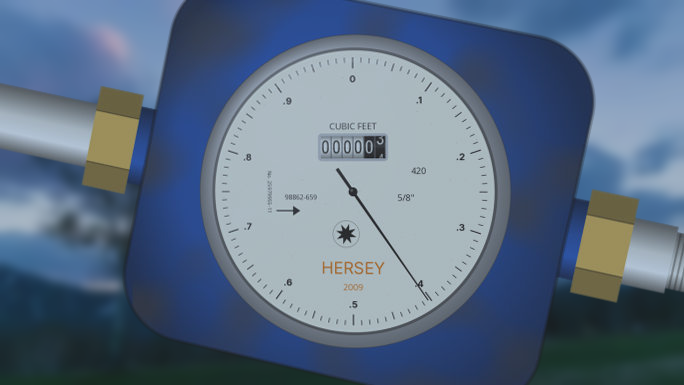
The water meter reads 3.40 (ft³)
